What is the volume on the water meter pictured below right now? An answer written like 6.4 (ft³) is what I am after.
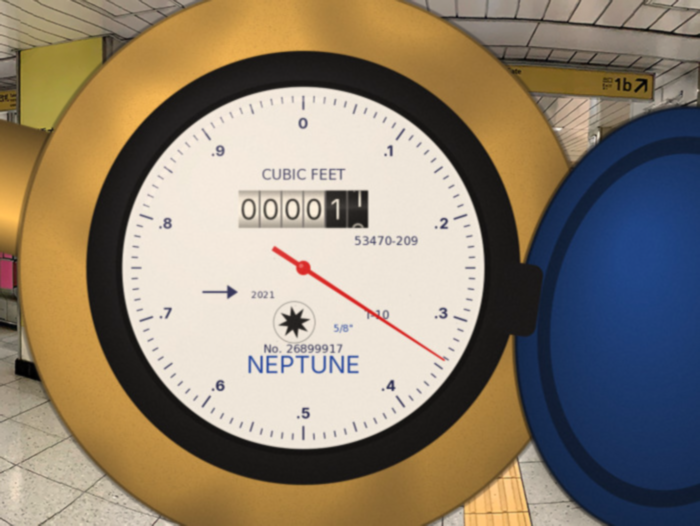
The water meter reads 11.34 (ft³)
